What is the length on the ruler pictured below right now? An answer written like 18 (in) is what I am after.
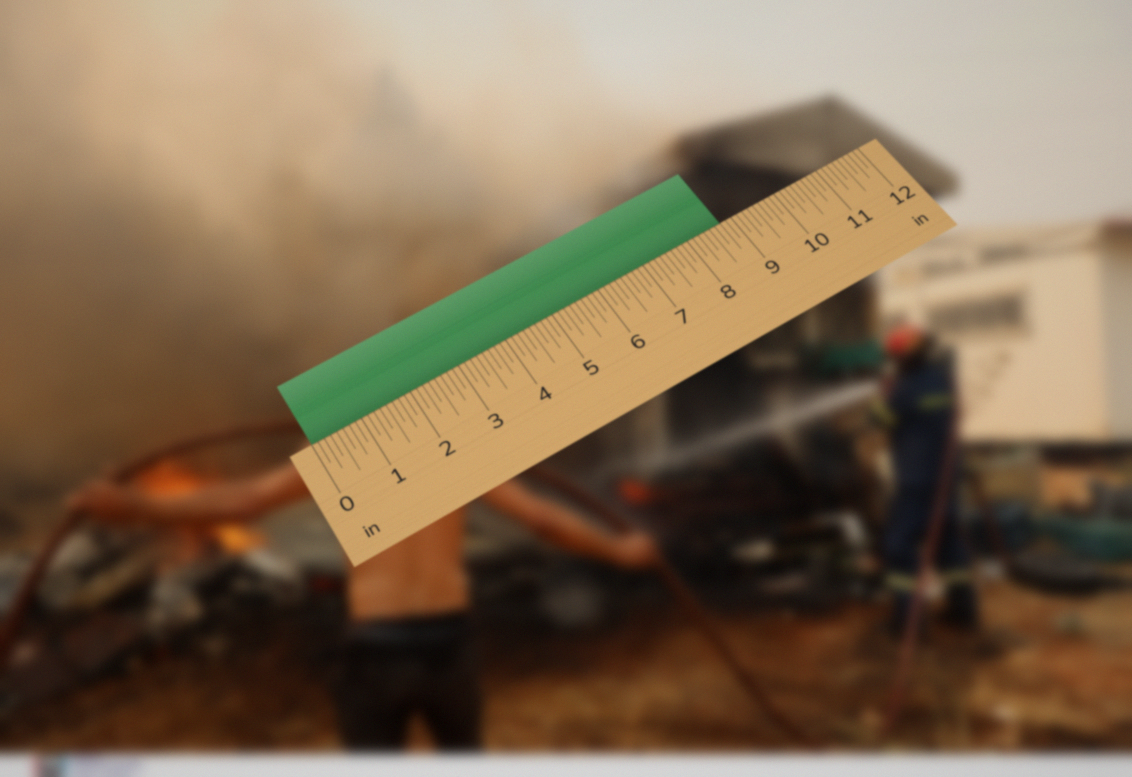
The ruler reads 8.75 (in)
